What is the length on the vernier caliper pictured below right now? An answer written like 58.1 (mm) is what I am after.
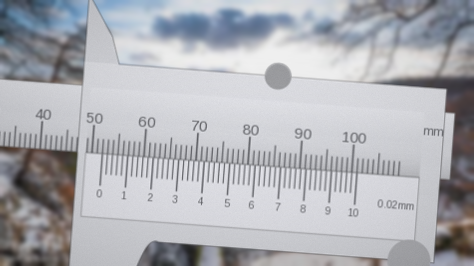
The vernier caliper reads 52.0 (mm)
